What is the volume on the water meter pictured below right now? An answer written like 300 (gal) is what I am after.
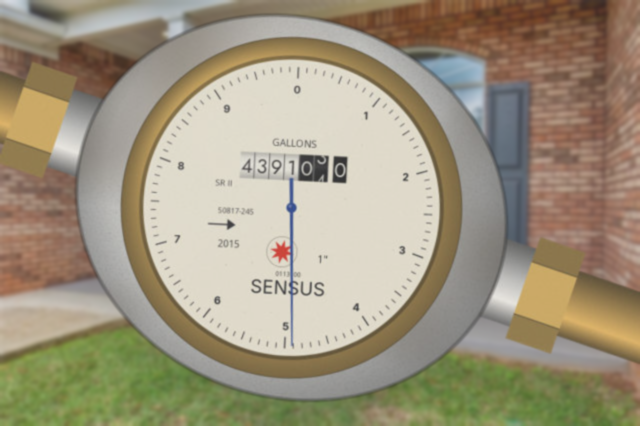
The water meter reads 4391034.9 (gal)
